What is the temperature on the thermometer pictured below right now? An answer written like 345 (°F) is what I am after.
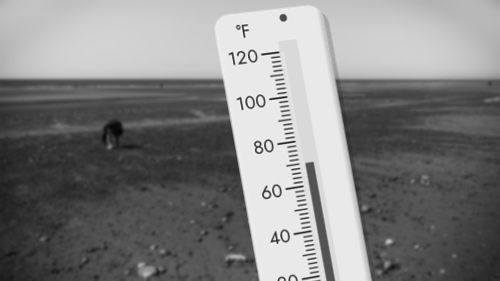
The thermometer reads 70 (°F)
